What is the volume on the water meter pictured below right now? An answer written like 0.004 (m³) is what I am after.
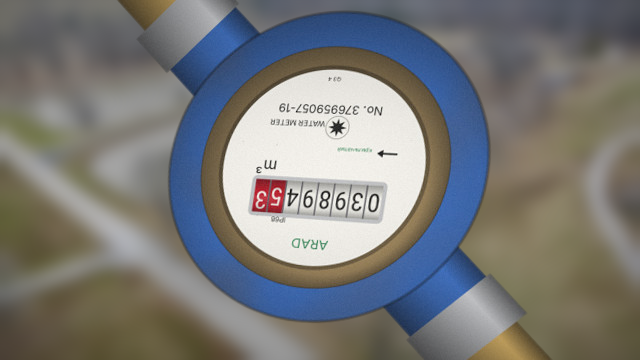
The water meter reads 39894.53 (m³)
